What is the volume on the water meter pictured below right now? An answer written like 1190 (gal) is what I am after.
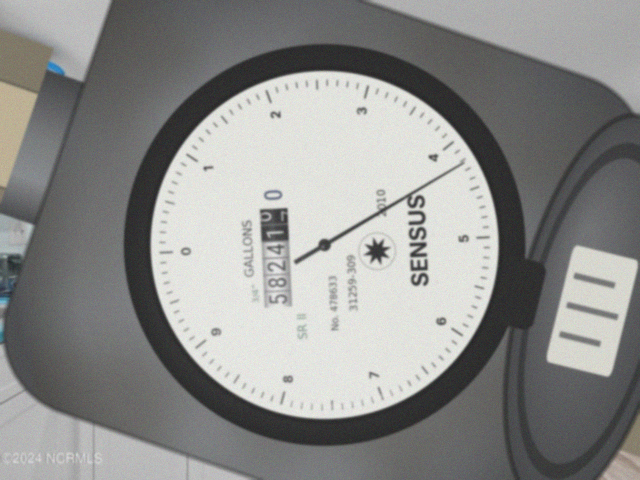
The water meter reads 5824164.2 (gal)
